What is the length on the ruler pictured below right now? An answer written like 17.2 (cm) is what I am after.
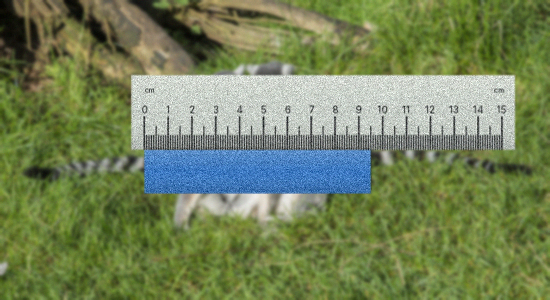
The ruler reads 9.5 (cm)
